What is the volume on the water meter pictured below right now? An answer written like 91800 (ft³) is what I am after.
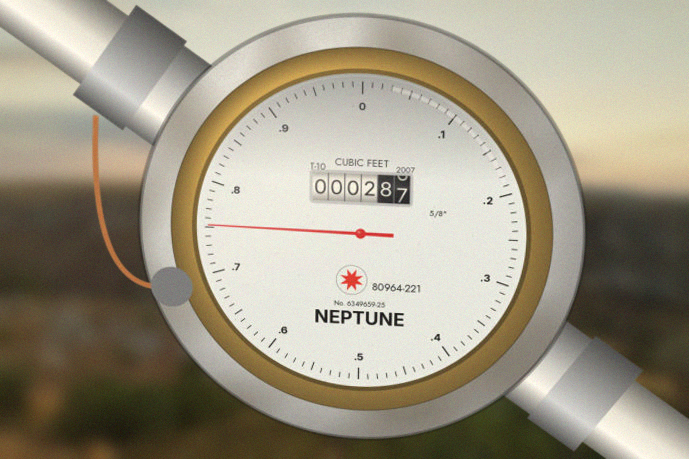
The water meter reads 286.75 (ft³)
